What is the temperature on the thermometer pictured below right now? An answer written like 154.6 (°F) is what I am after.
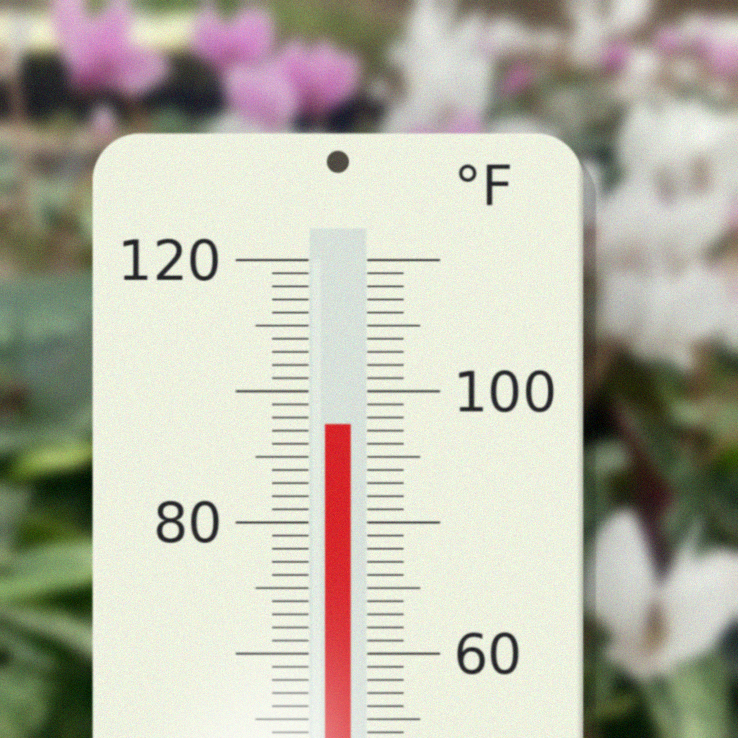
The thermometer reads 95 (°F)
